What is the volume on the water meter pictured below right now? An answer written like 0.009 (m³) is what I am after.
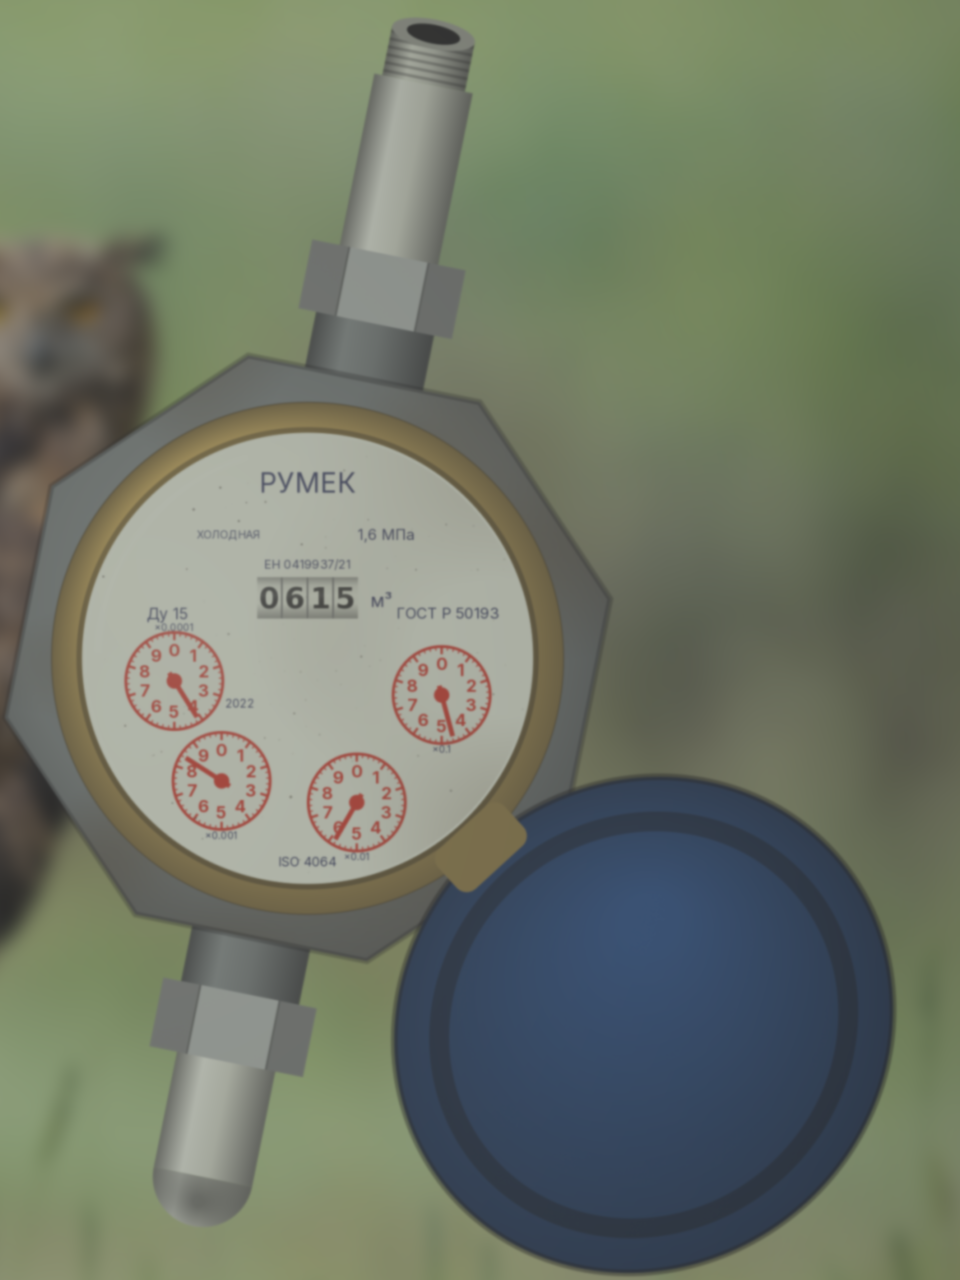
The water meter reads 615.4584 (m³)
